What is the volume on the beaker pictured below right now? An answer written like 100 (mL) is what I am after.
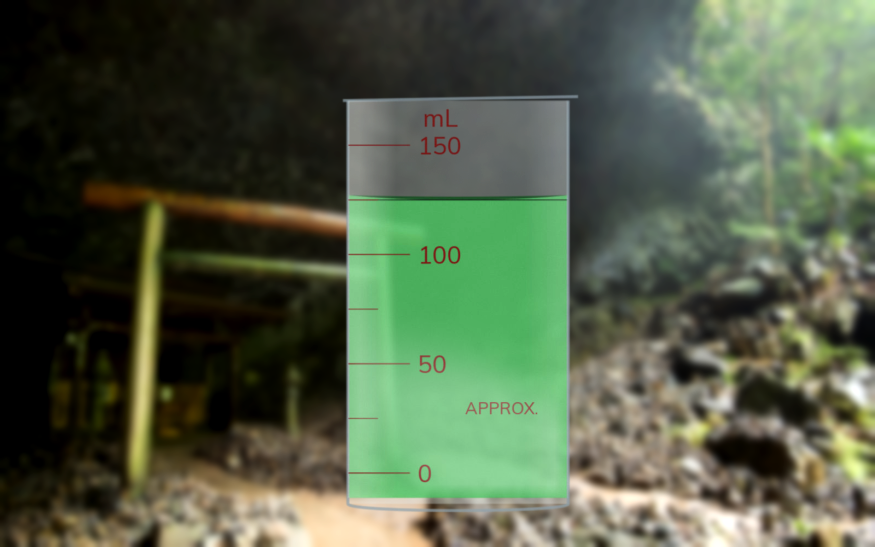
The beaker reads 125 (mL)
